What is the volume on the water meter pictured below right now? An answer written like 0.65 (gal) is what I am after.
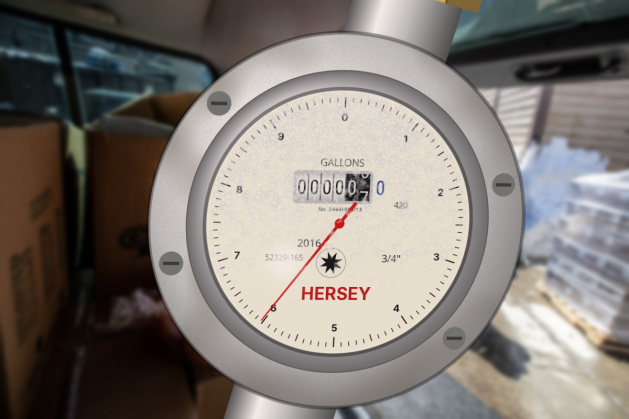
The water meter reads 66.0 (gal)
